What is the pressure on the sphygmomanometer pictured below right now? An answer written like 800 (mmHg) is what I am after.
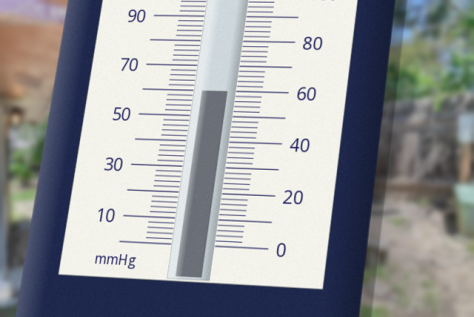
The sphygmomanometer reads 60 (mmHg)
